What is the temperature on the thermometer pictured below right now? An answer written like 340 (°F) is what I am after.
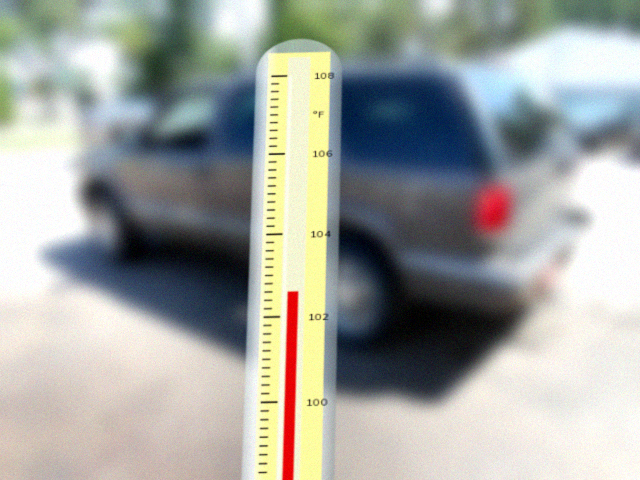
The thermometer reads 102.6 (°F)
